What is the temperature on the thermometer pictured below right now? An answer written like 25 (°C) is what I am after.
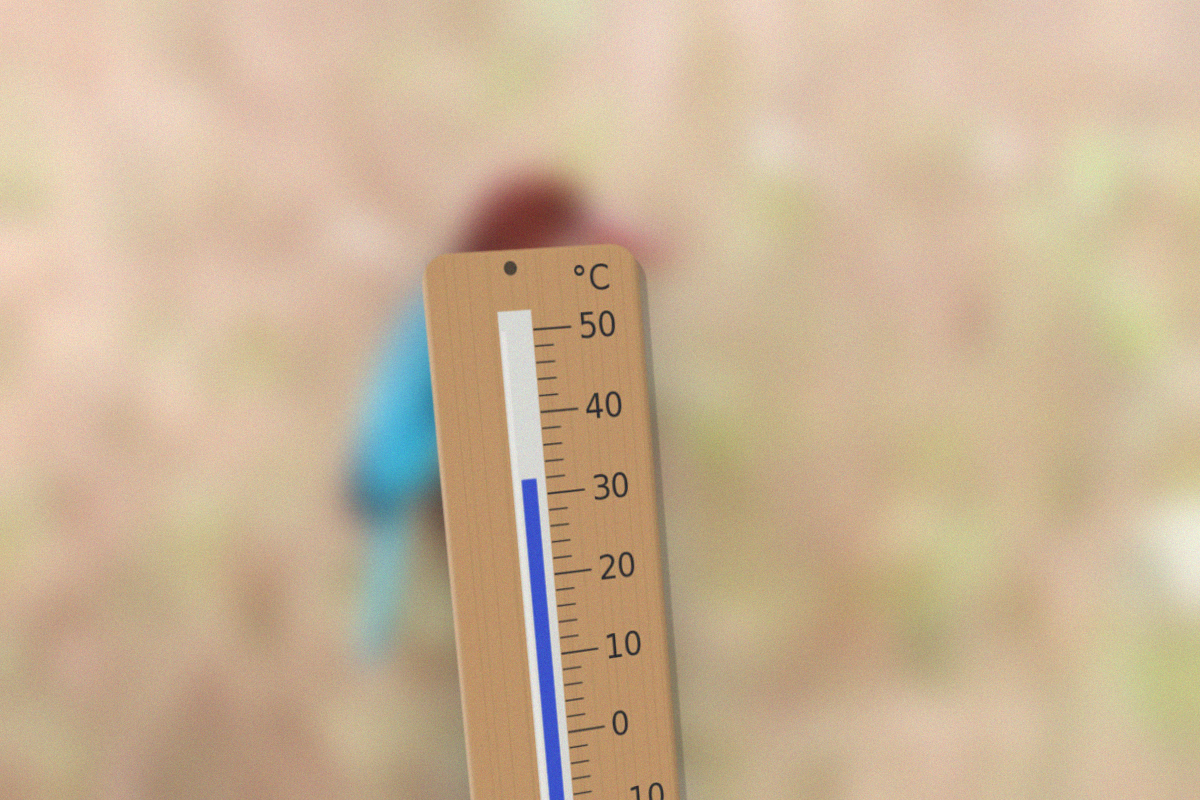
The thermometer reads 32 (°C)
